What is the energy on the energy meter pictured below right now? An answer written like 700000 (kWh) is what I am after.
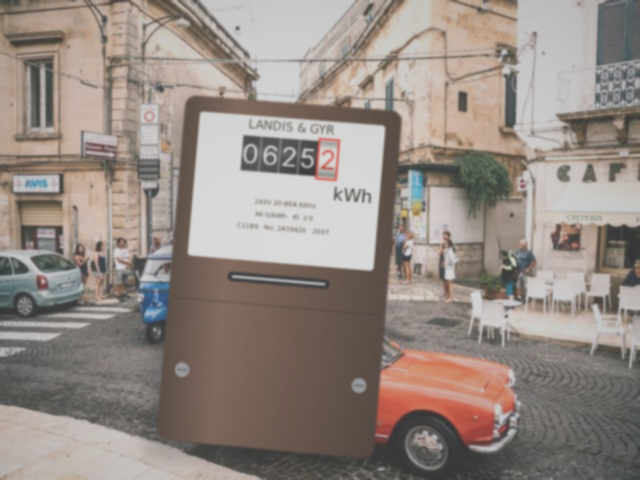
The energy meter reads 625.2 (kWh)
